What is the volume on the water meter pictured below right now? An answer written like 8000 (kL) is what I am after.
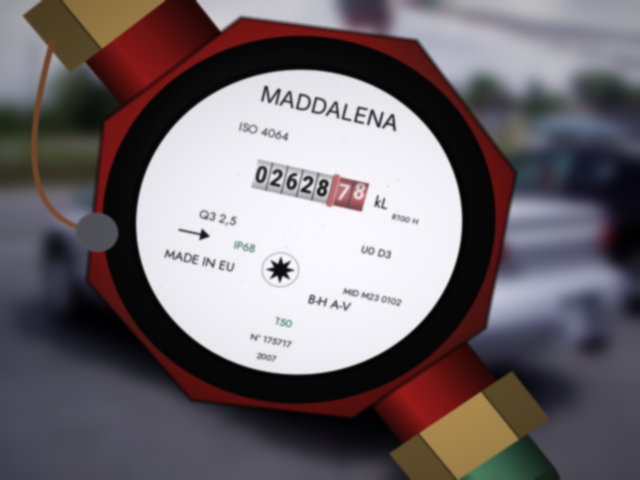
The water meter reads 2628.78 (kL)
